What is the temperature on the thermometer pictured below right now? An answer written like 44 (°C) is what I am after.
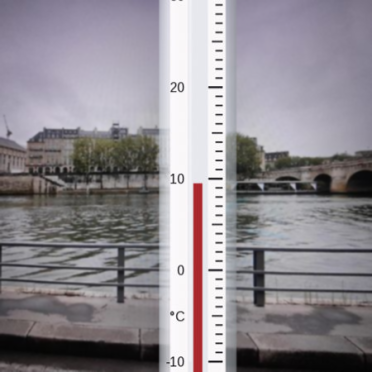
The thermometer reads 9.5 (°C)
